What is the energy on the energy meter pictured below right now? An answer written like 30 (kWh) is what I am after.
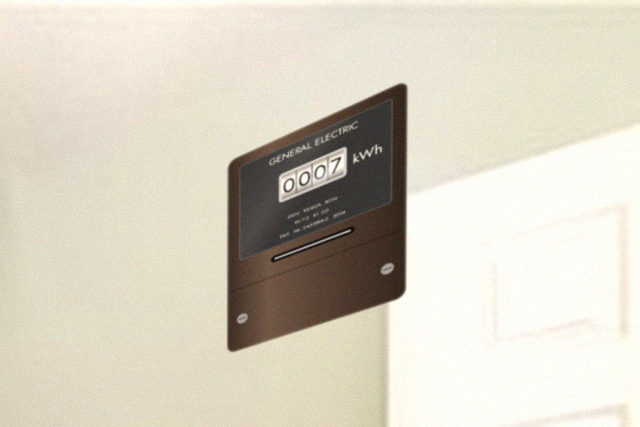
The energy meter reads 7 (kWh)
